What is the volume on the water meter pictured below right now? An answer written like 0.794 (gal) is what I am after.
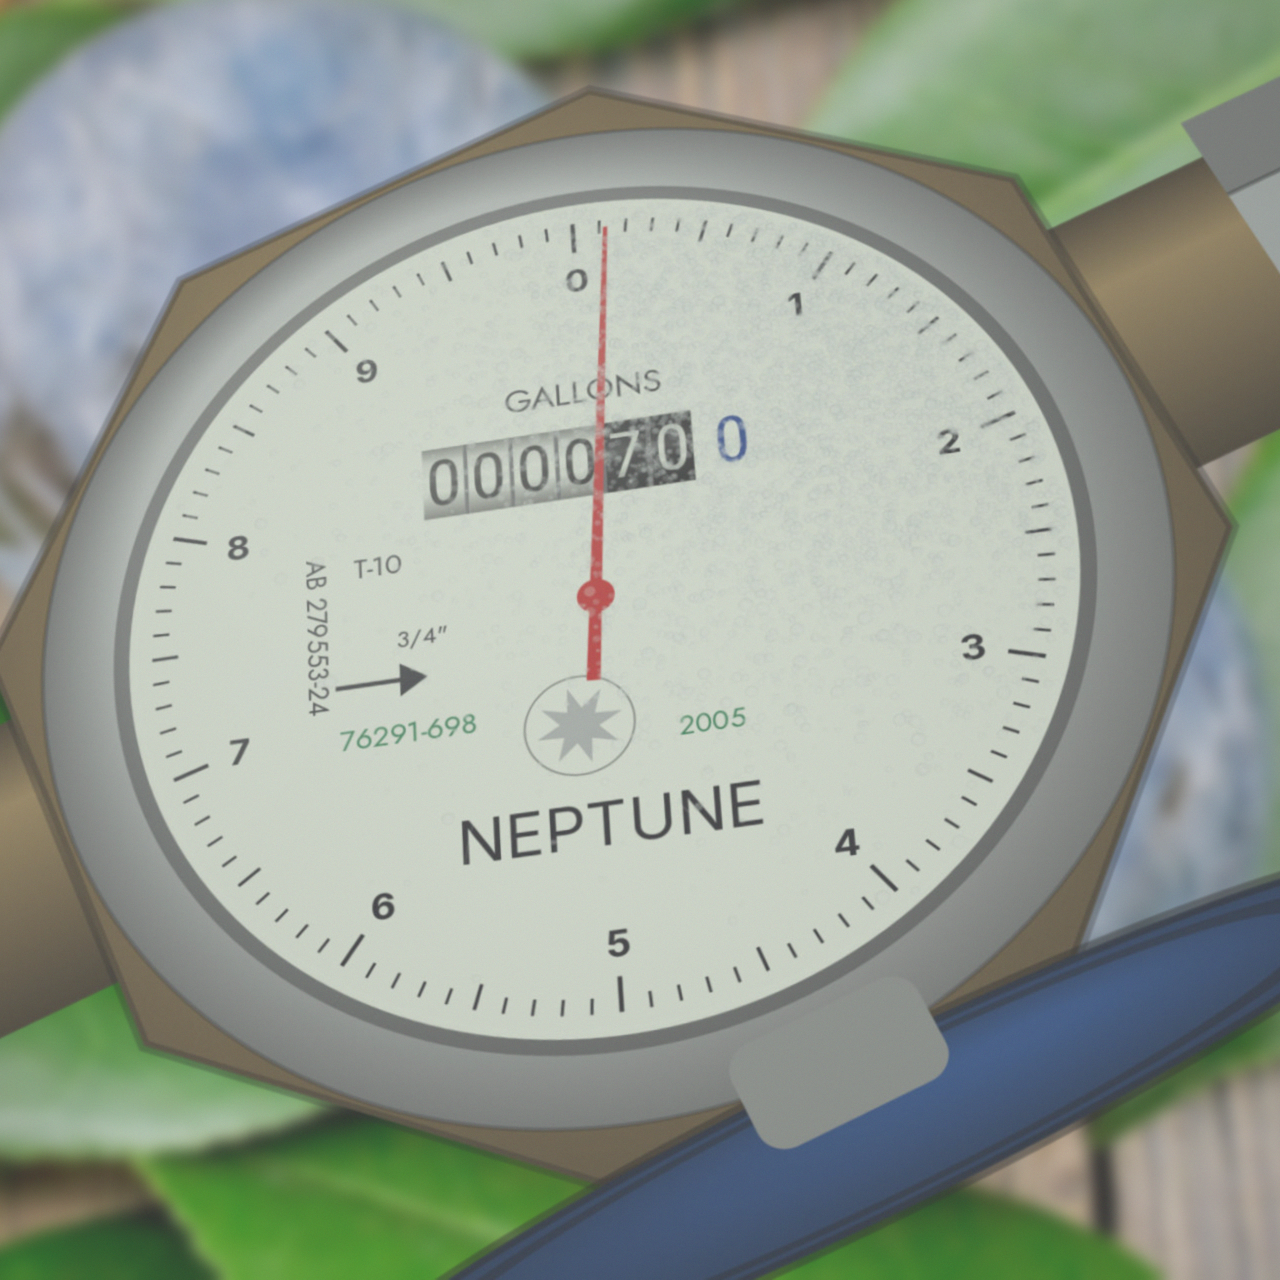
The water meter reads 700.1 (gal)
